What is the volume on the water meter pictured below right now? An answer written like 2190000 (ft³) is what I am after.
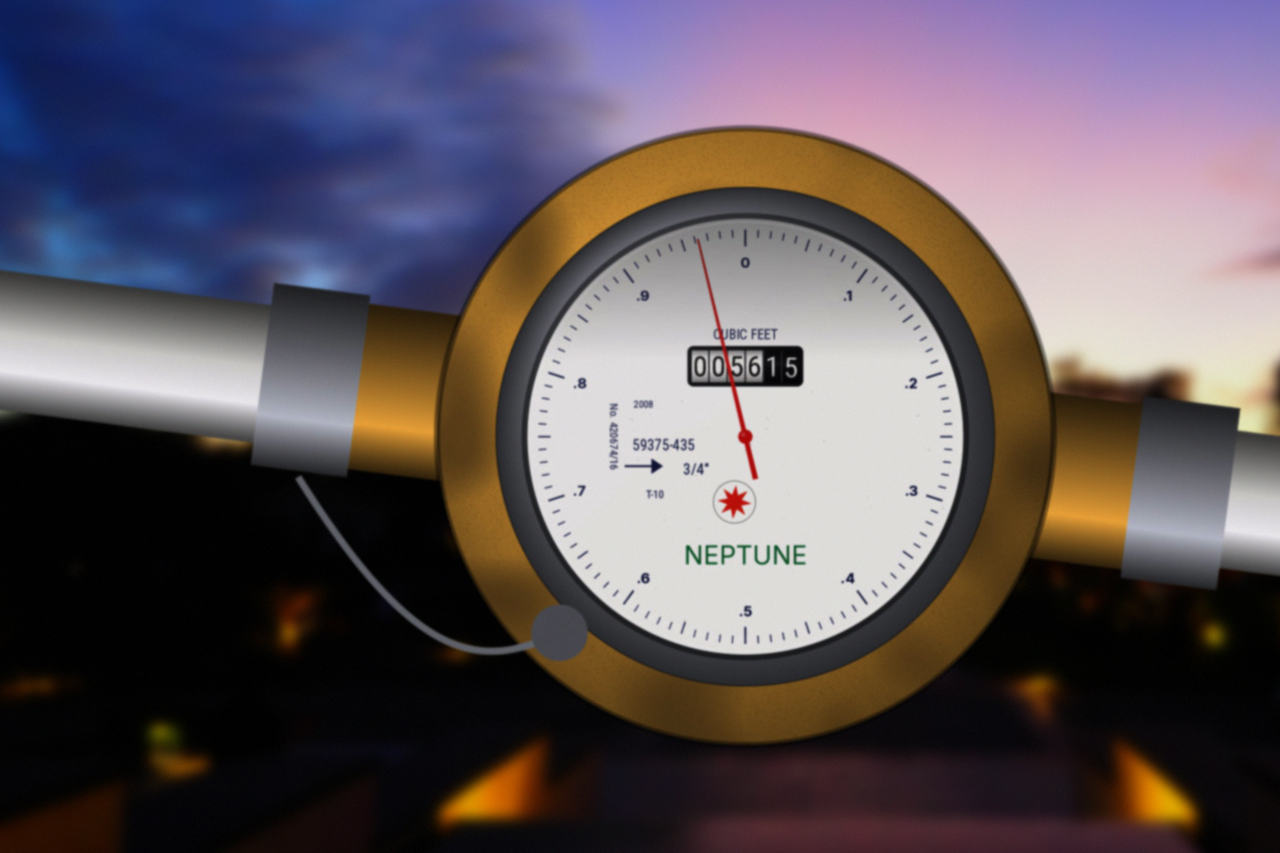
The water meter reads 5614.96 (ft³)
